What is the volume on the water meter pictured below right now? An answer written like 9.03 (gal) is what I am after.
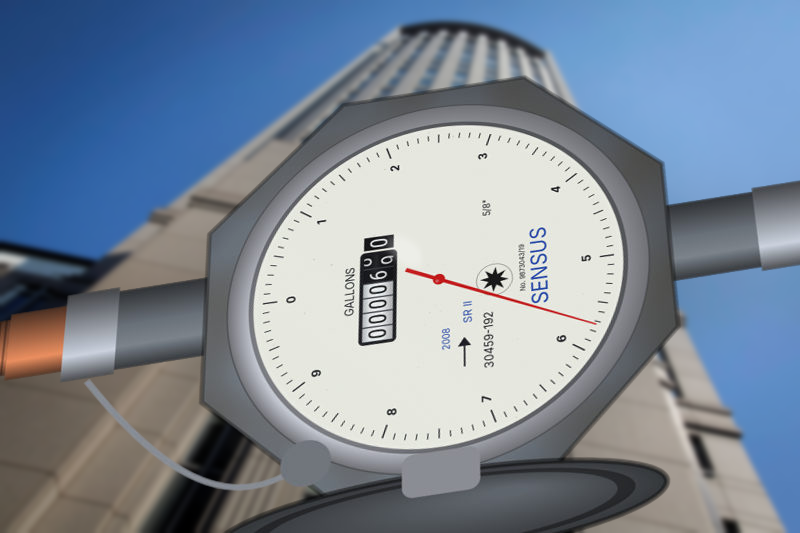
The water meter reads 685.7 (gal)
